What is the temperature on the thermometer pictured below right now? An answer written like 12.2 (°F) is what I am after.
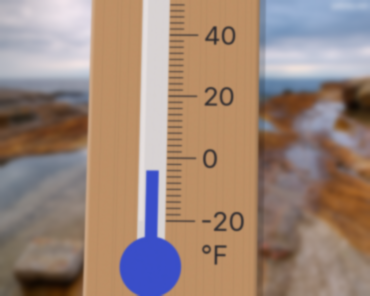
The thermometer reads -4 (°F)
